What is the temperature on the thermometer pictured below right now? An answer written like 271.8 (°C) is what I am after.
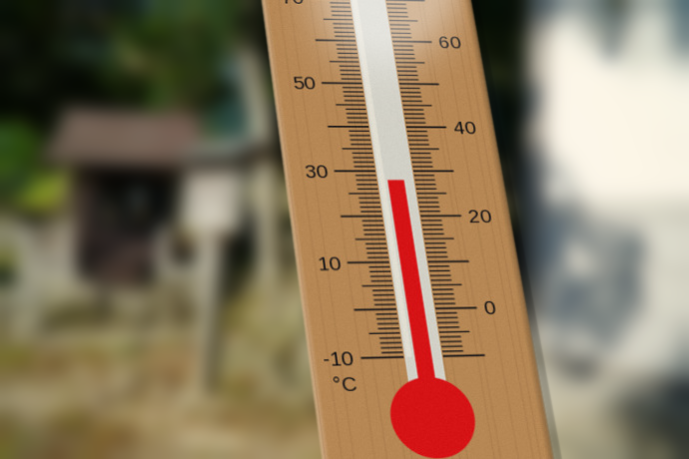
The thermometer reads 28 (°C)
